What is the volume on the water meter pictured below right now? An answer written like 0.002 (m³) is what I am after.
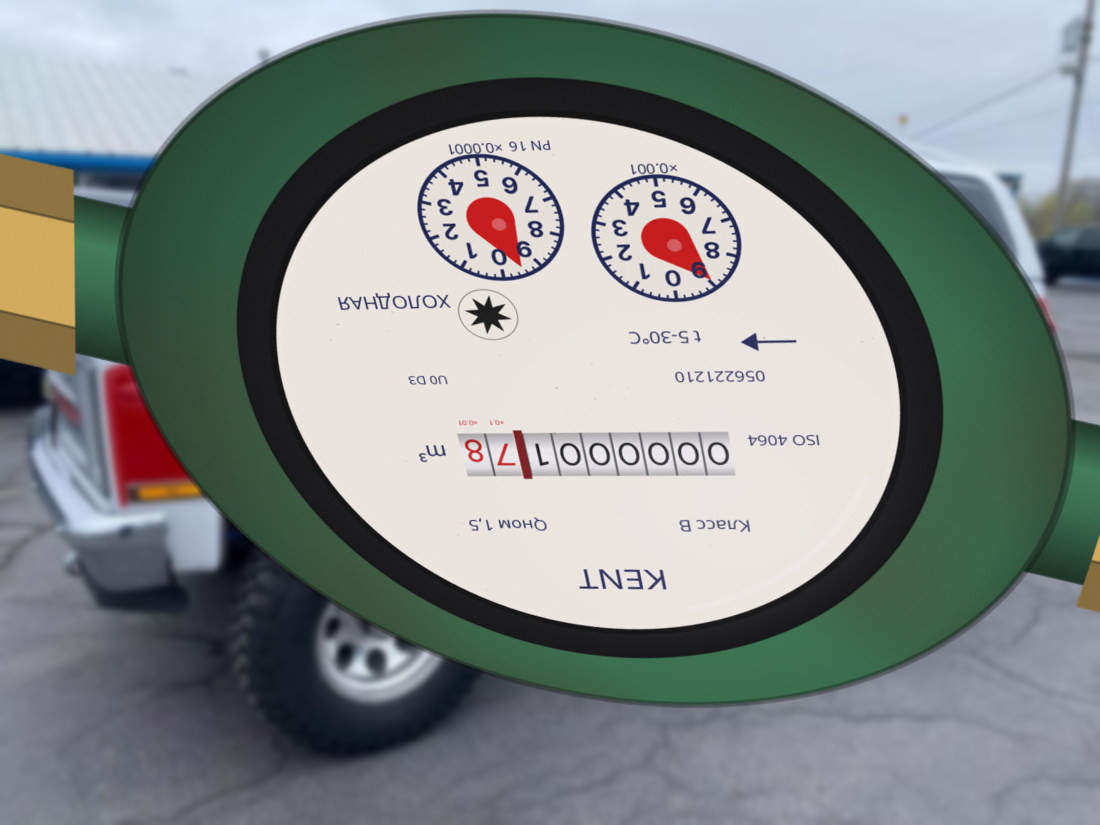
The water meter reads 1.7789 (m³)
